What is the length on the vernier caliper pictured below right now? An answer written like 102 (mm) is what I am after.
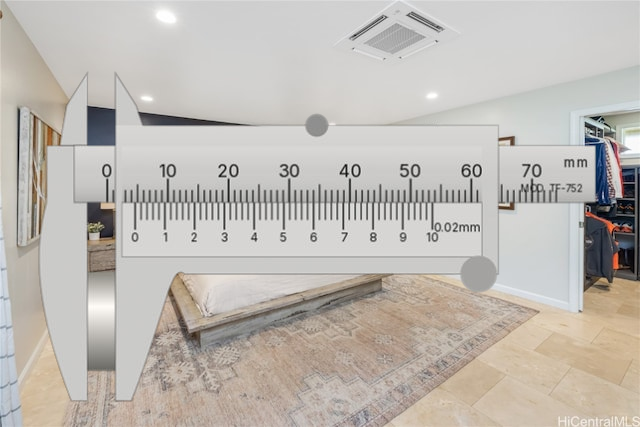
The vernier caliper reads 4.6 (mm)
